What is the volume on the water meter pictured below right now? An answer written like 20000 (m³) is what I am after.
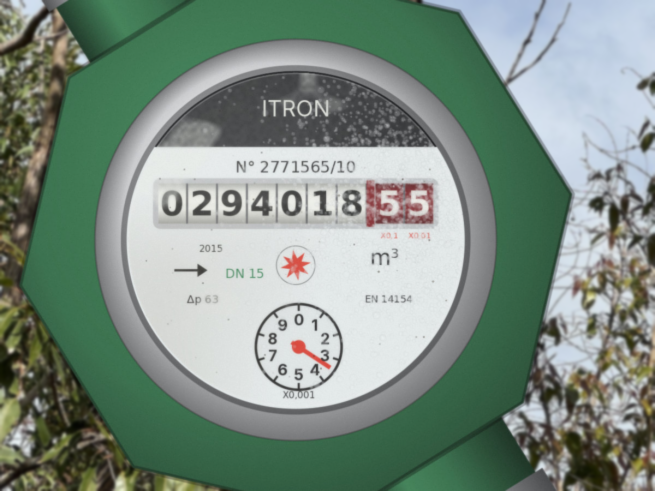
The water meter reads 294018.553 (m³)
